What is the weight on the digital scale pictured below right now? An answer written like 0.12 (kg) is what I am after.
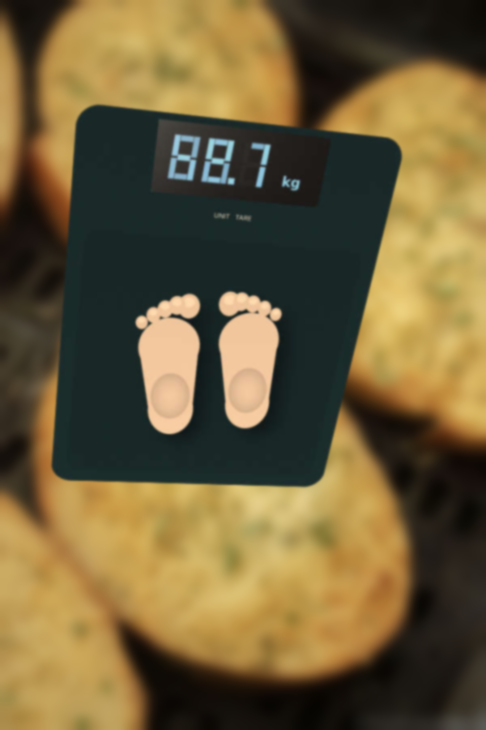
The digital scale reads 88.7 (kg)
